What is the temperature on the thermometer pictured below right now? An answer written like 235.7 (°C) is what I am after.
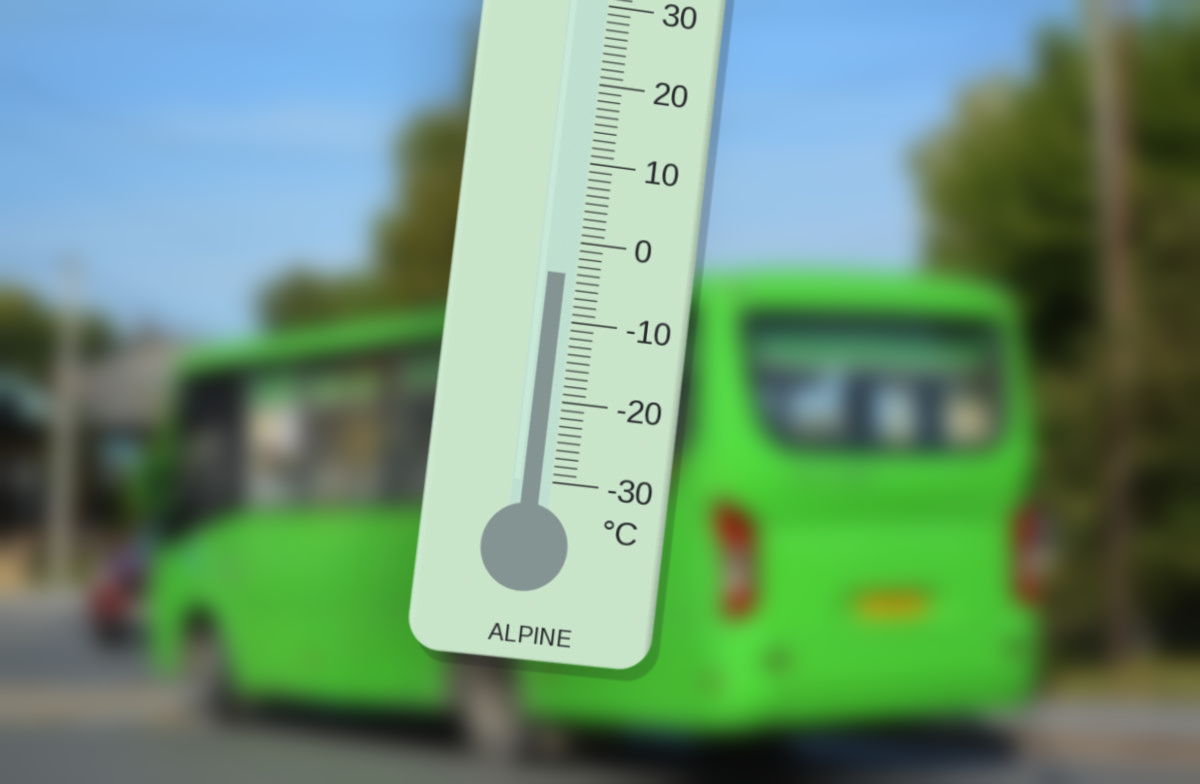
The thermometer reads -4 (°C)
